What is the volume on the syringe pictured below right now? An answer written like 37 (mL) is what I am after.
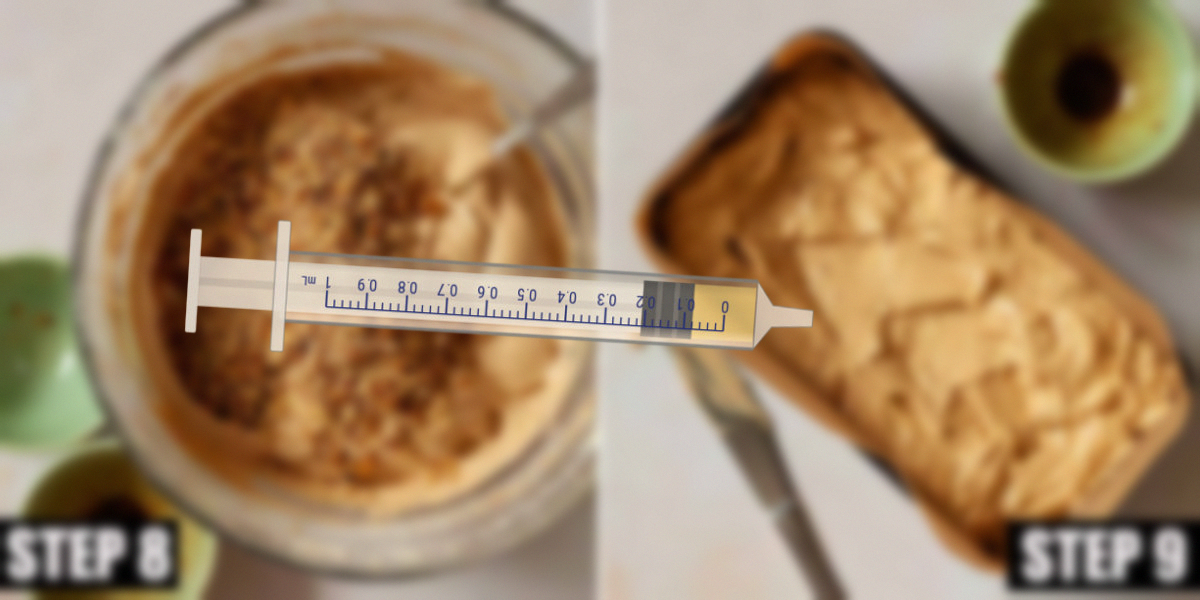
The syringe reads 0.08 (mL)
